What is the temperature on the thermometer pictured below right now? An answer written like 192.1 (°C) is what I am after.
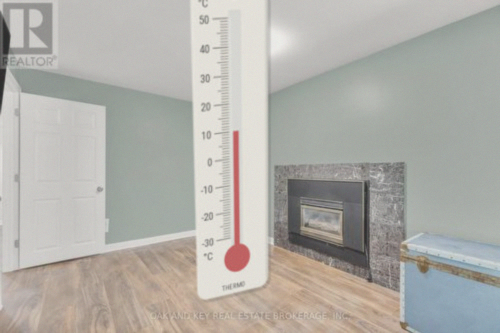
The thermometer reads 10 (°C)
